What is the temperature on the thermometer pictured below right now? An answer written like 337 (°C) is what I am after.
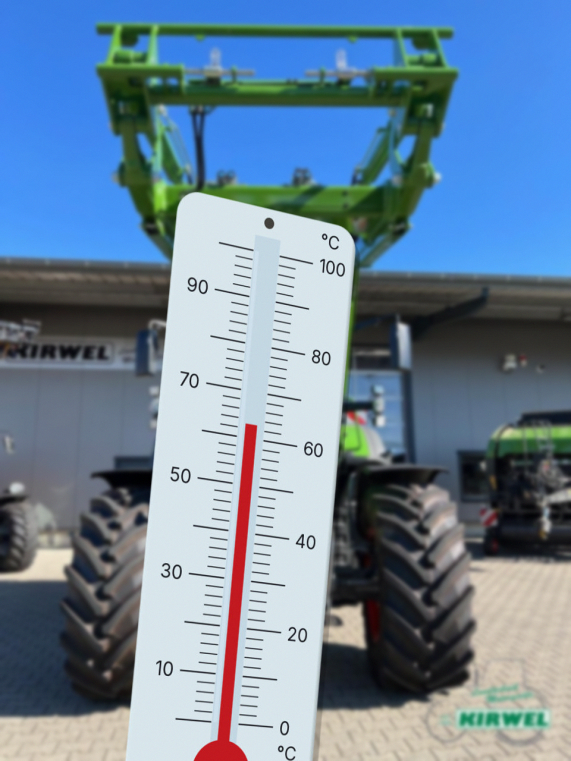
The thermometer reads 63 (°C)
